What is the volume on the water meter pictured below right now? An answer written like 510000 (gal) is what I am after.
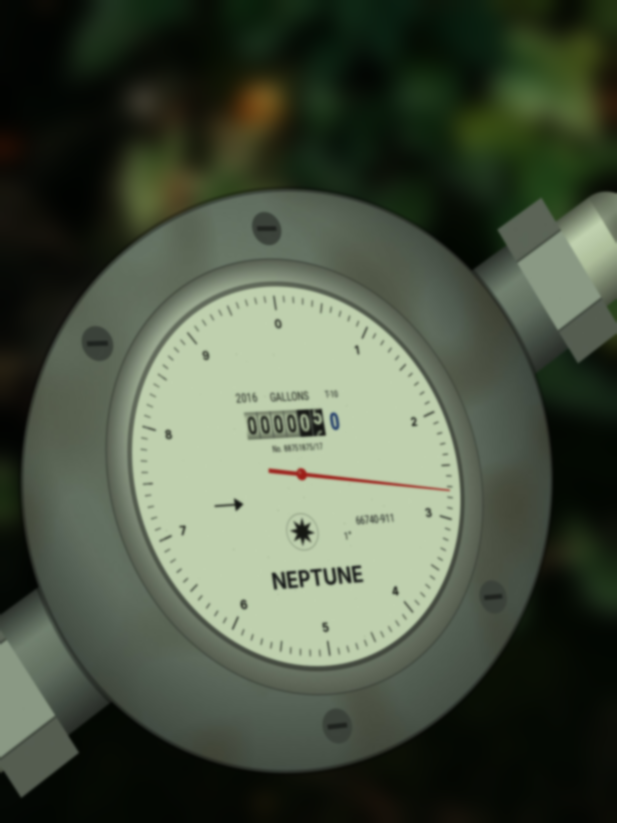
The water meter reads 52.7 (gal)
